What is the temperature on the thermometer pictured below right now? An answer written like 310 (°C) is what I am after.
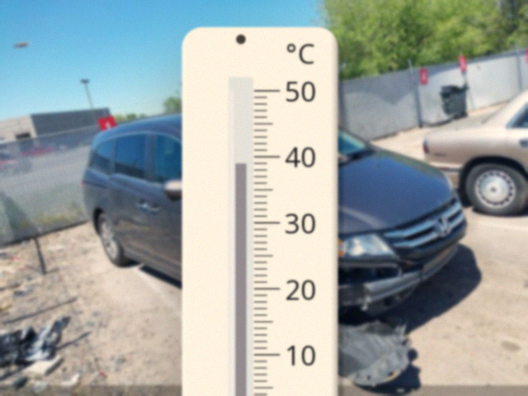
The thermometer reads 39 (°C)
